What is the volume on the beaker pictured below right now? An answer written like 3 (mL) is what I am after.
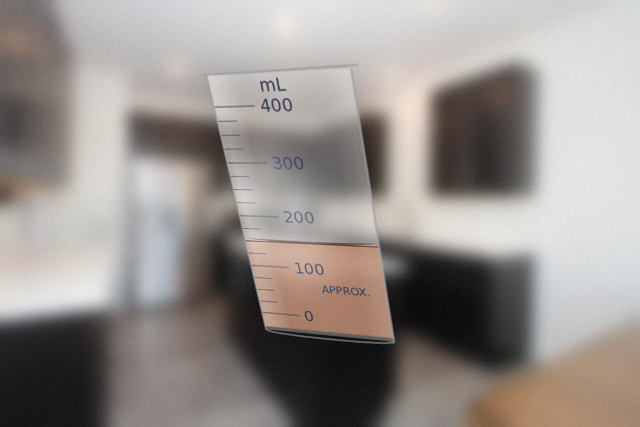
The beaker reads 150 (mL)
